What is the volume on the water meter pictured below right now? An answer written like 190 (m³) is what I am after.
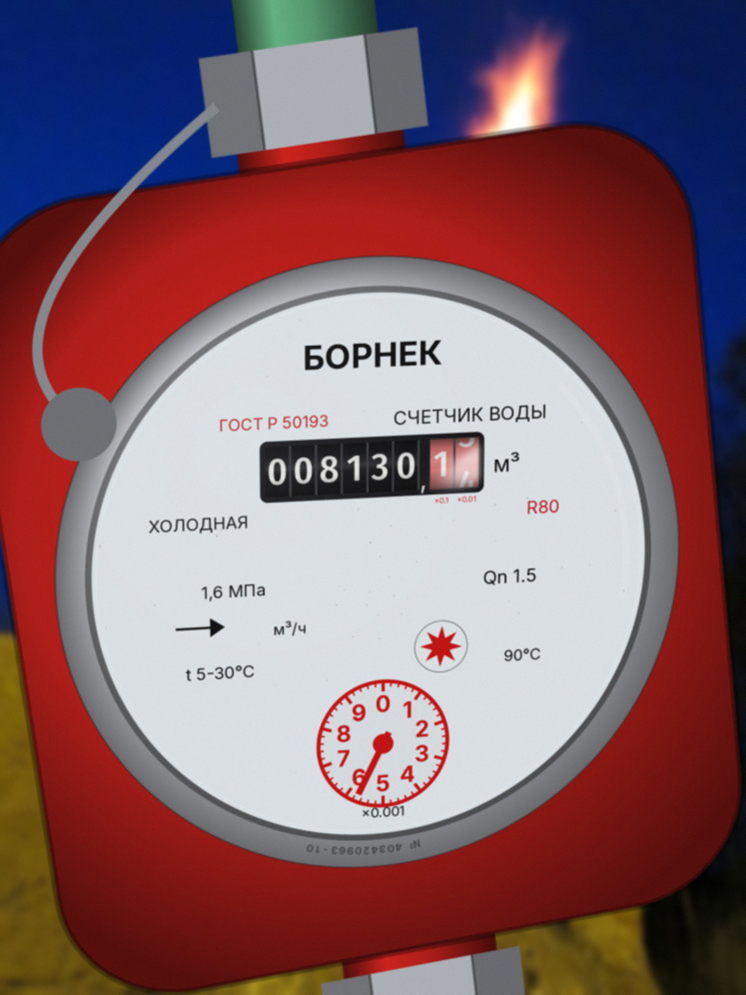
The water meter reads 8130.135 (m³)
